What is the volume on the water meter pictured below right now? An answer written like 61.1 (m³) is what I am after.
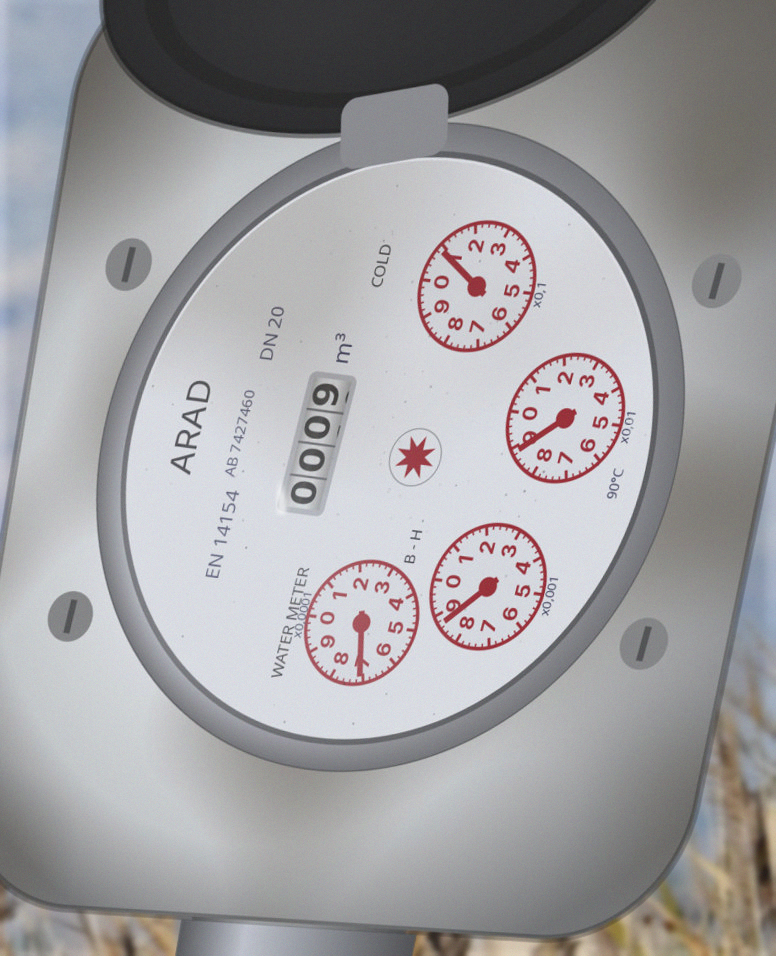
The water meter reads 9.0887 (m³)
